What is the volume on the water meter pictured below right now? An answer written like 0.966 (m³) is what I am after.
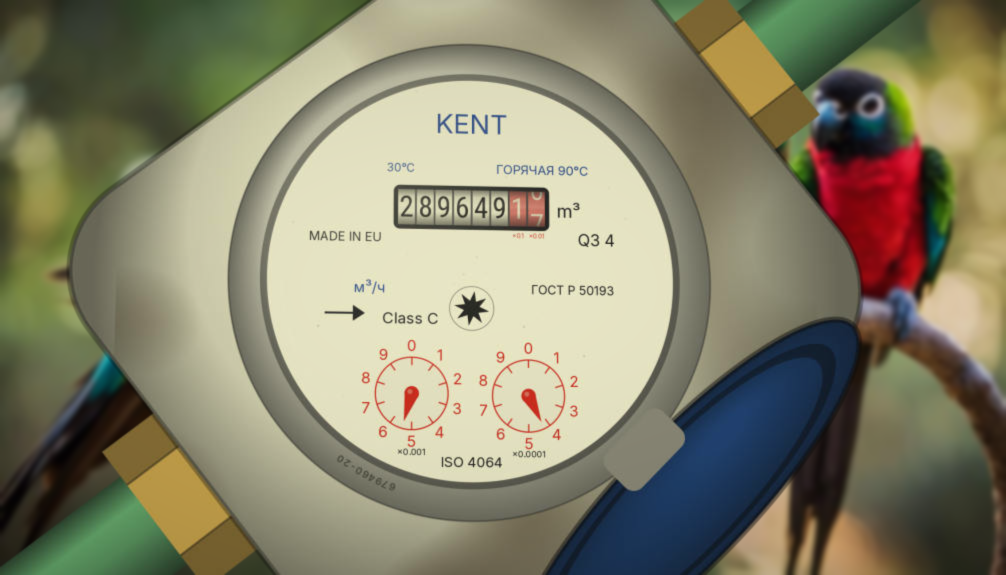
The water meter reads 289649.1654 (m³)
